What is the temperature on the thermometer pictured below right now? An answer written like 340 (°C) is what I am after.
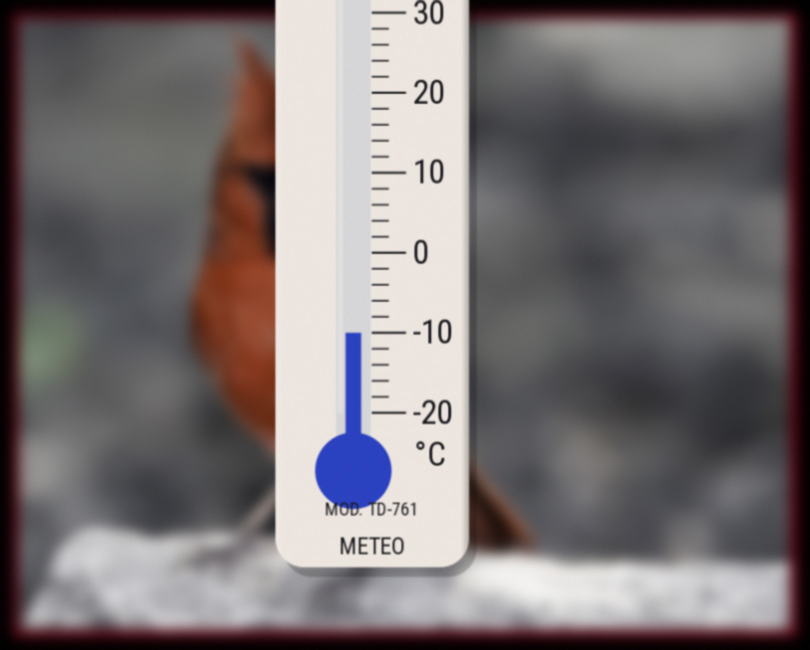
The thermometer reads -10 (°C)
